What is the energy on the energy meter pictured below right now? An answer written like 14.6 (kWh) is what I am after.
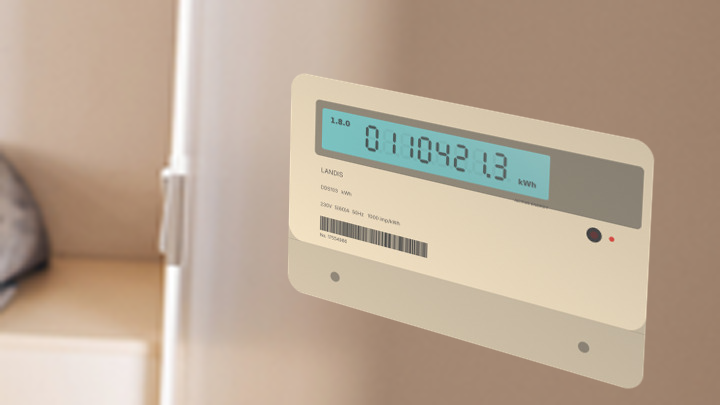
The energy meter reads 110421.3 (kWh)
